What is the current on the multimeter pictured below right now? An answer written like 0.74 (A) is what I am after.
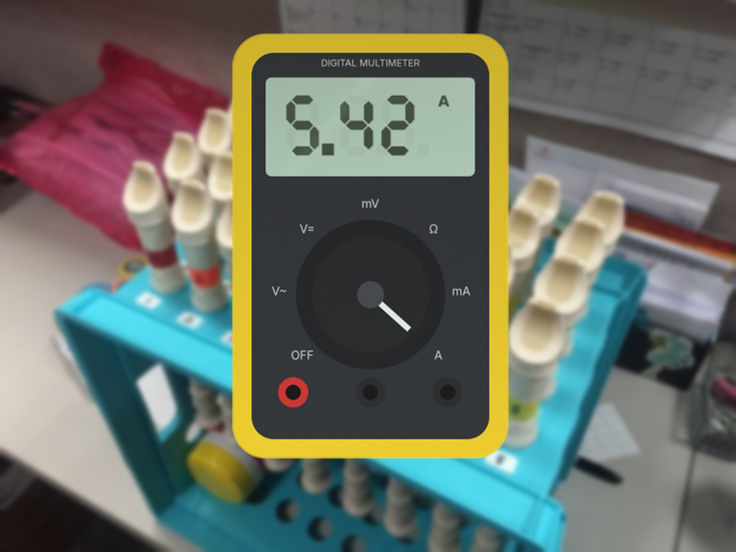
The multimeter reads 5.42 (A)
